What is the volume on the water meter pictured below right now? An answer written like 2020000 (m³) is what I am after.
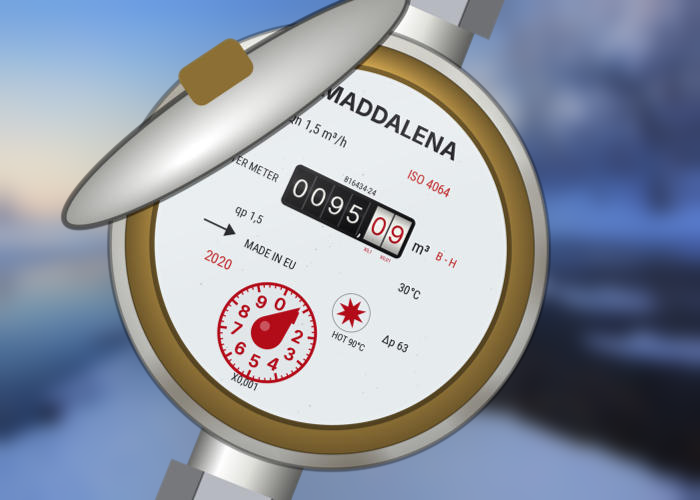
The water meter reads 95.090 (m³)
